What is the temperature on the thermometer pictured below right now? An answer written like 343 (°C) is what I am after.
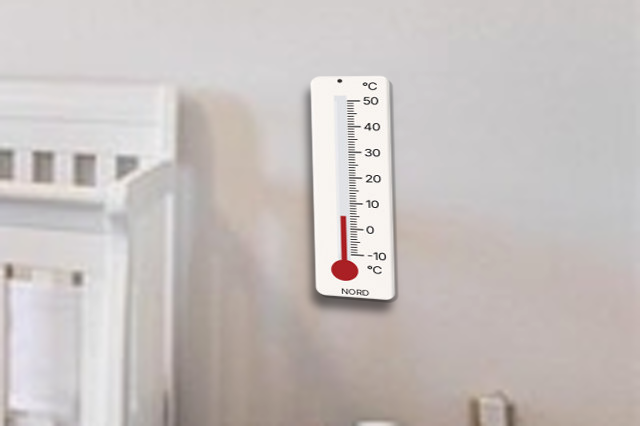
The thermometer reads 5 (°C)
